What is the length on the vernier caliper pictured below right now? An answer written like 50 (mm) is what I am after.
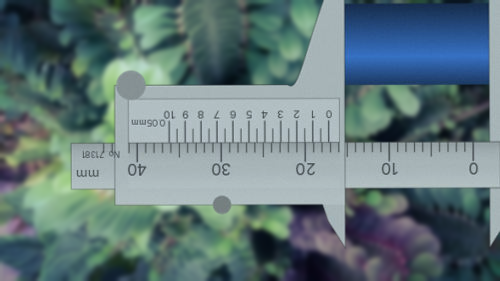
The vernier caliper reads 17.2 (mm)
